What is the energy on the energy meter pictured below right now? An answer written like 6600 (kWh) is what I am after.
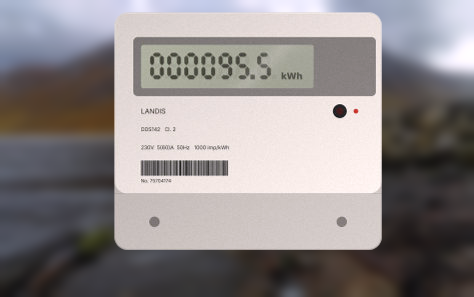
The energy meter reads 95.5 (kWh)
